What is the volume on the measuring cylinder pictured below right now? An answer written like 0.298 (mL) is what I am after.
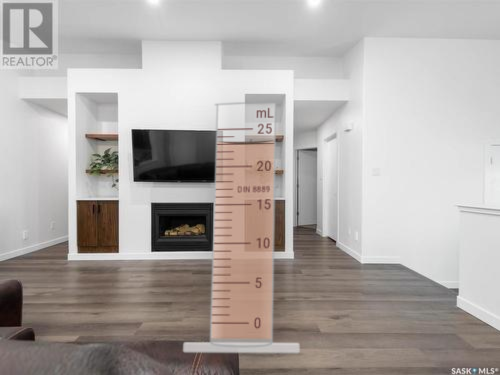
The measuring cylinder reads 23 (mL)
